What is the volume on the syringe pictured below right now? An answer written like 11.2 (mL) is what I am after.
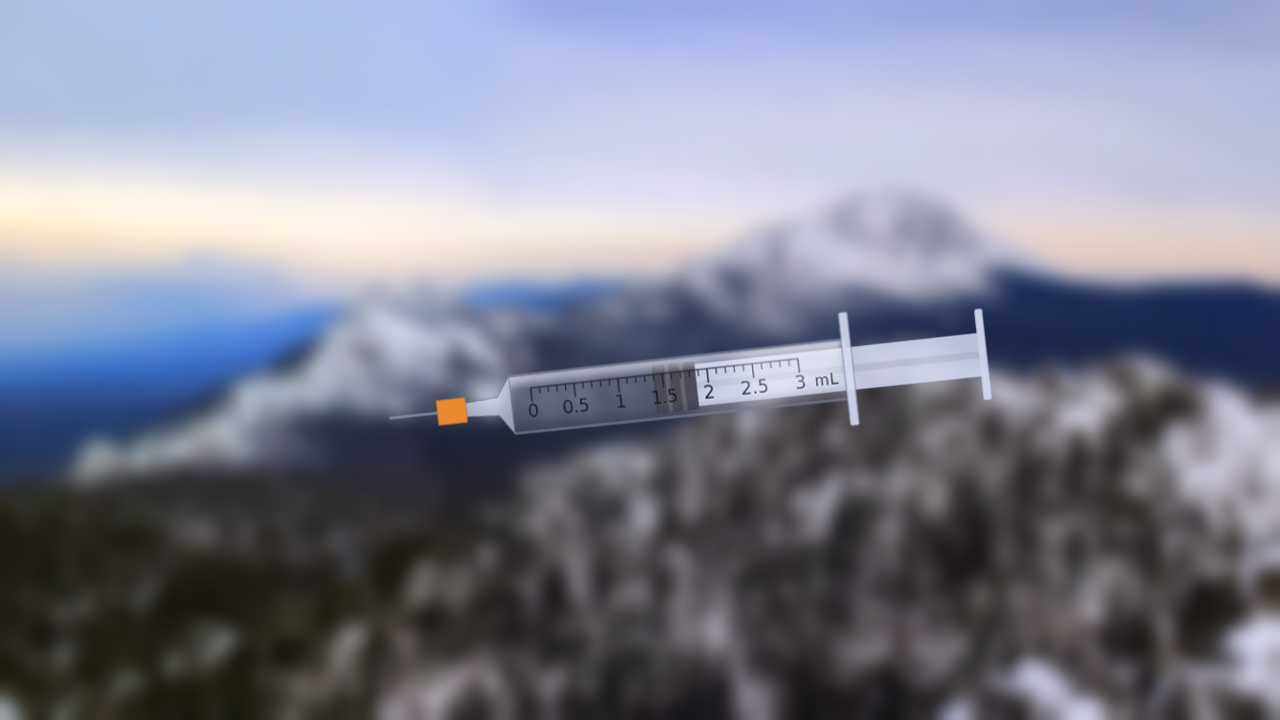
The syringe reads 1.4 (mL)
